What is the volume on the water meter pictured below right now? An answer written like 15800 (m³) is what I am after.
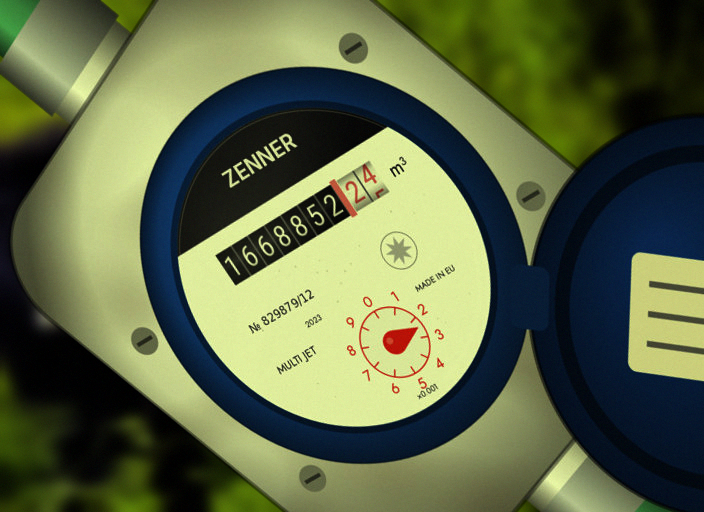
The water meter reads 1668852.242 (m³)
